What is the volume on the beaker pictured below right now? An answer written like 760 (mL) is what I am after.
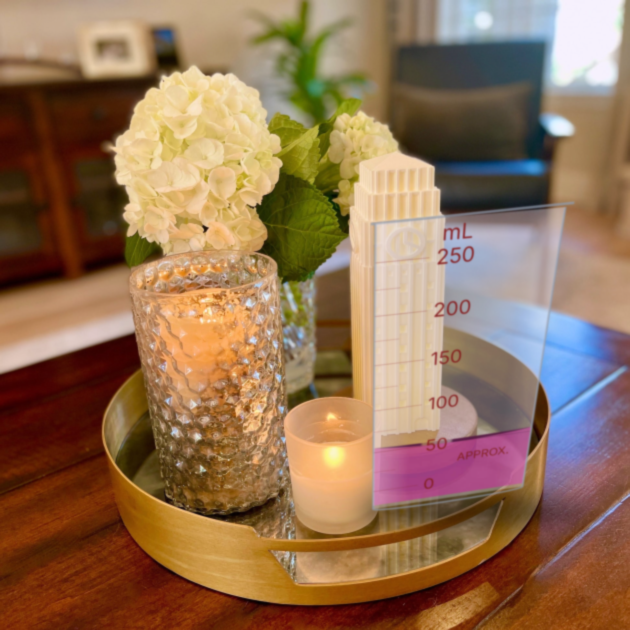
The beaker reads 50 (mL)
